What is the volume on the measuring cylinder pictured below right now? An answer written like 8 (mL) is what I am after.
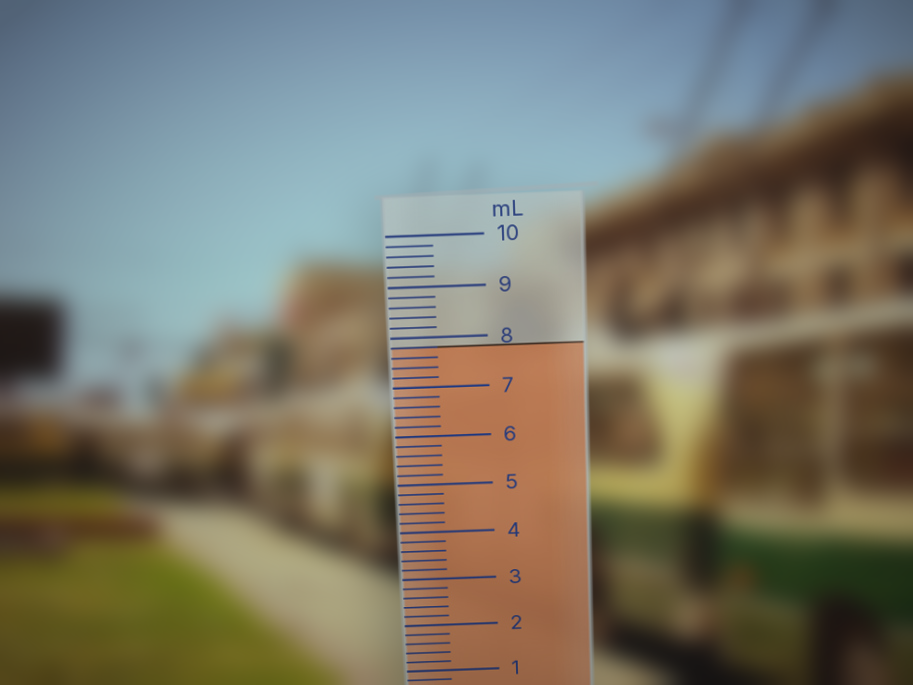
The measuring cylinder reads 7.8 (mL)
